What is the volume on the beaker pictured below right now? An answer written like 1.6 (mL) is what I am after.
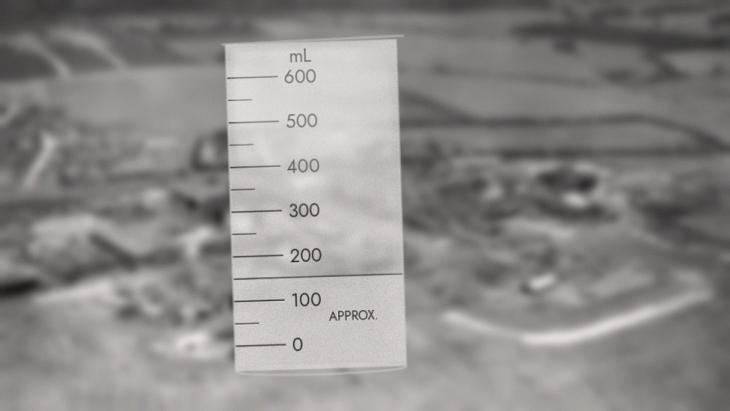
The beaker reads 150 (mL)
